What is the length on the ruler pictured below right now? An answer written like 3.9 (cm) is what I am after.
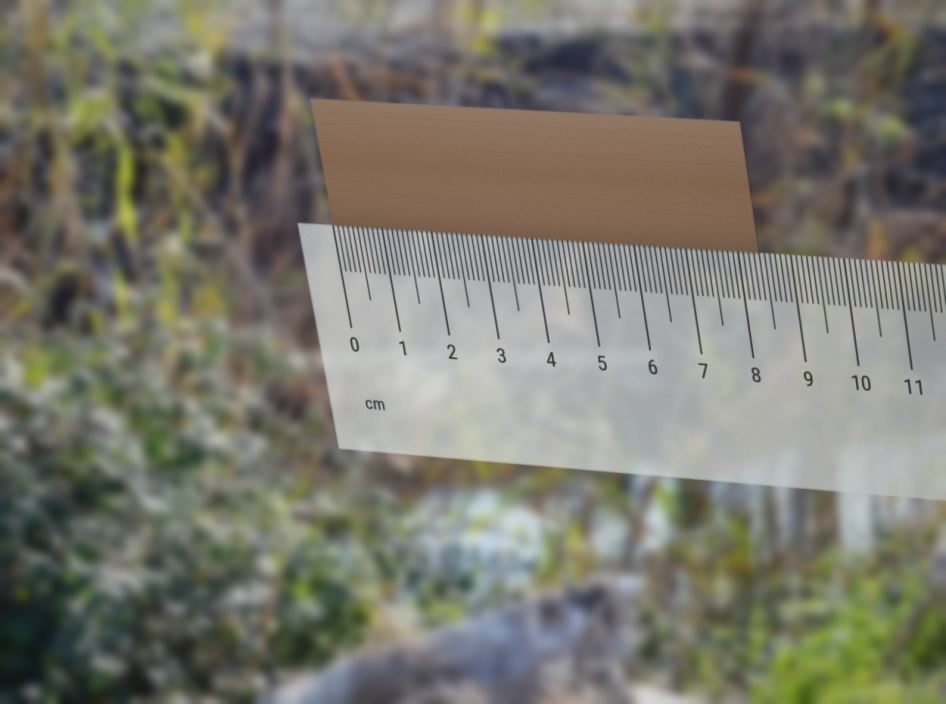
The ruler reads 8.4 (cm)
